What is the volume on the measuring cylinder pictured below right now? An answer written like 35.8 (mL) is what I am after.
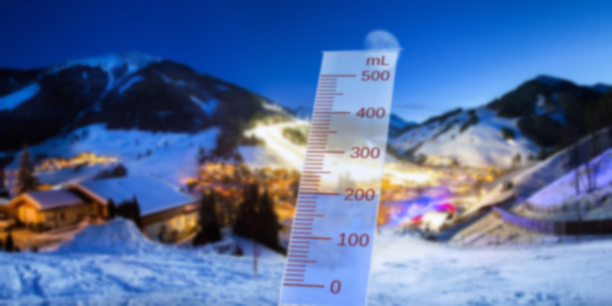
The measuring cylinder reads 200 (mL)
